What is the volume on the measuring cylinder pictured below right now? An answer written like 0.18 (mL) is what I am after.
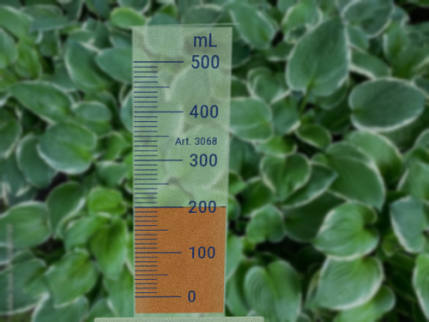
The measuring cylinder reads 200 (mL)
